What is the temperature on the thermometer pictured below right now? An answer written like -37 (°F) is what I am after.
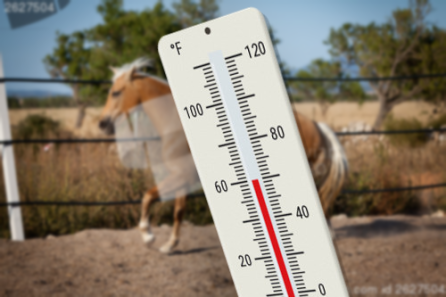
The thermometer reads 60 (°F)
